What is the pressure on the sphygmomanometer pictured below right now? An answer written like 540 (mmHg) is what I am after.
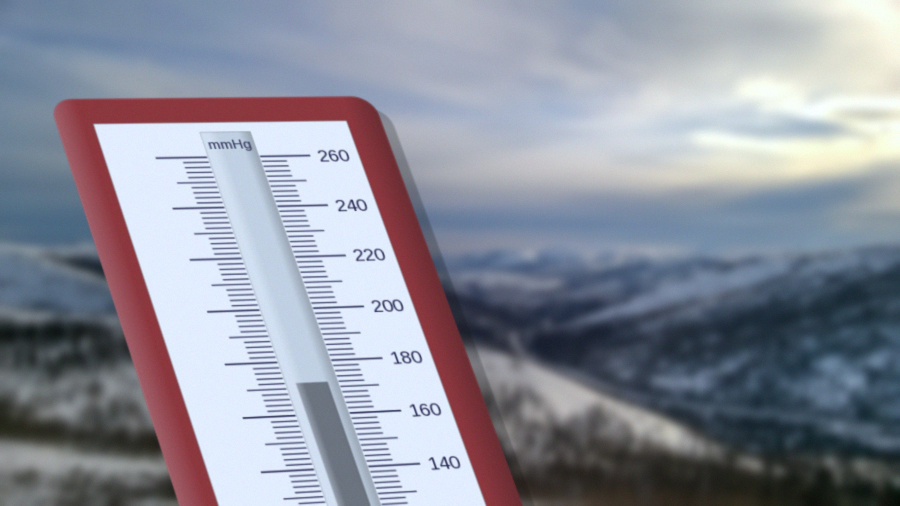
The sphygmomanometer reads 172 (mmHg)
